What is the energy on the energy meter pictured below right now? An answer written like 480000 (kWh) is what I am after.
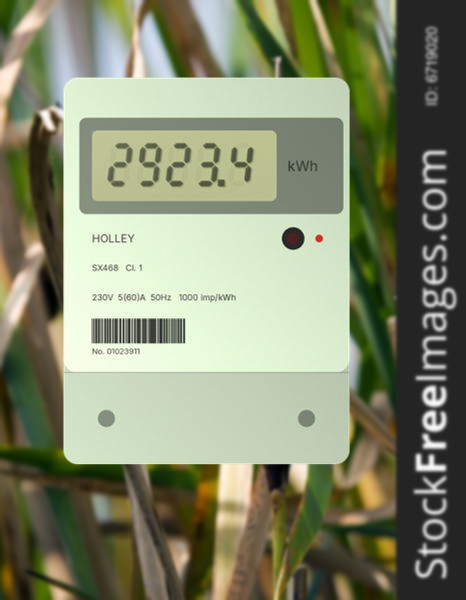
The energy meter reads 2923.4 (kWh)
